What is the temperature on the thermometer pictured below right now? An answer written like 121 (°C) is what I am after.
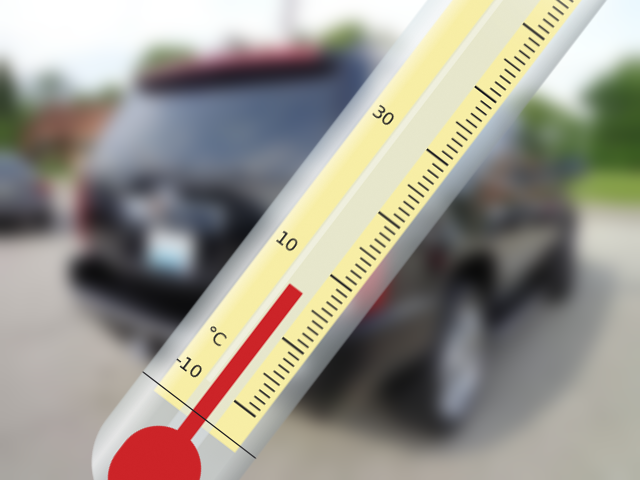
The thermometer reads 6 (°C)
